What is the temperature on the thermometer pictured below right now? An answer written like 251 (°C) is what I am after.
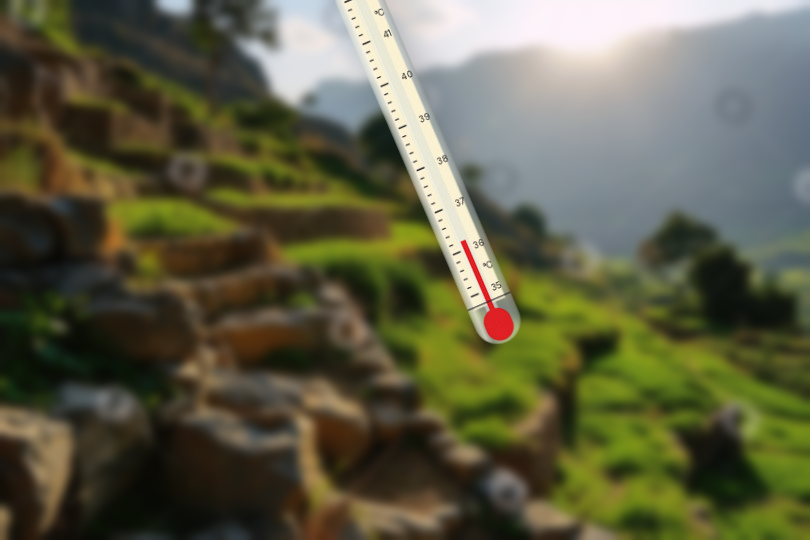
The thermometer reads 36.2 (°C)
